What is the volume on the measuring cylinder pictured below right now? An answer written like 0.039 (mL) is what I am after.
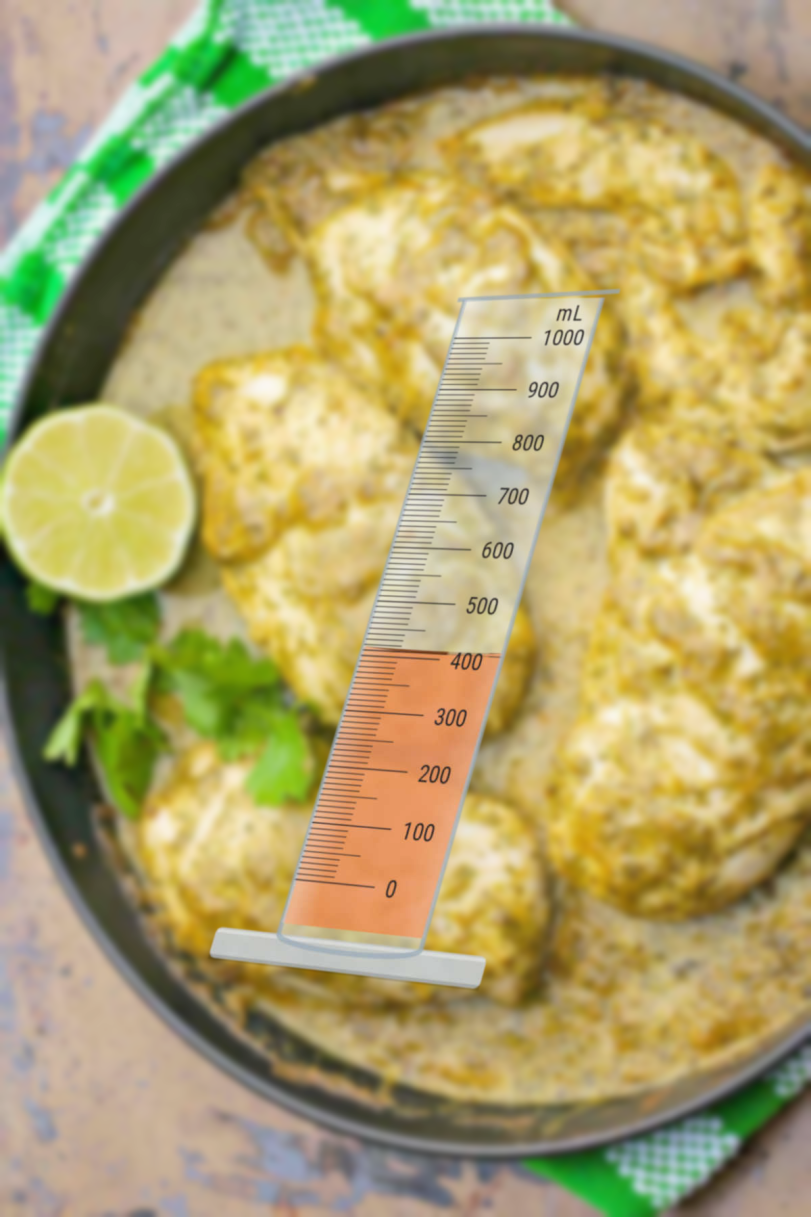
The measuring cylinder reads 410 (mL)
